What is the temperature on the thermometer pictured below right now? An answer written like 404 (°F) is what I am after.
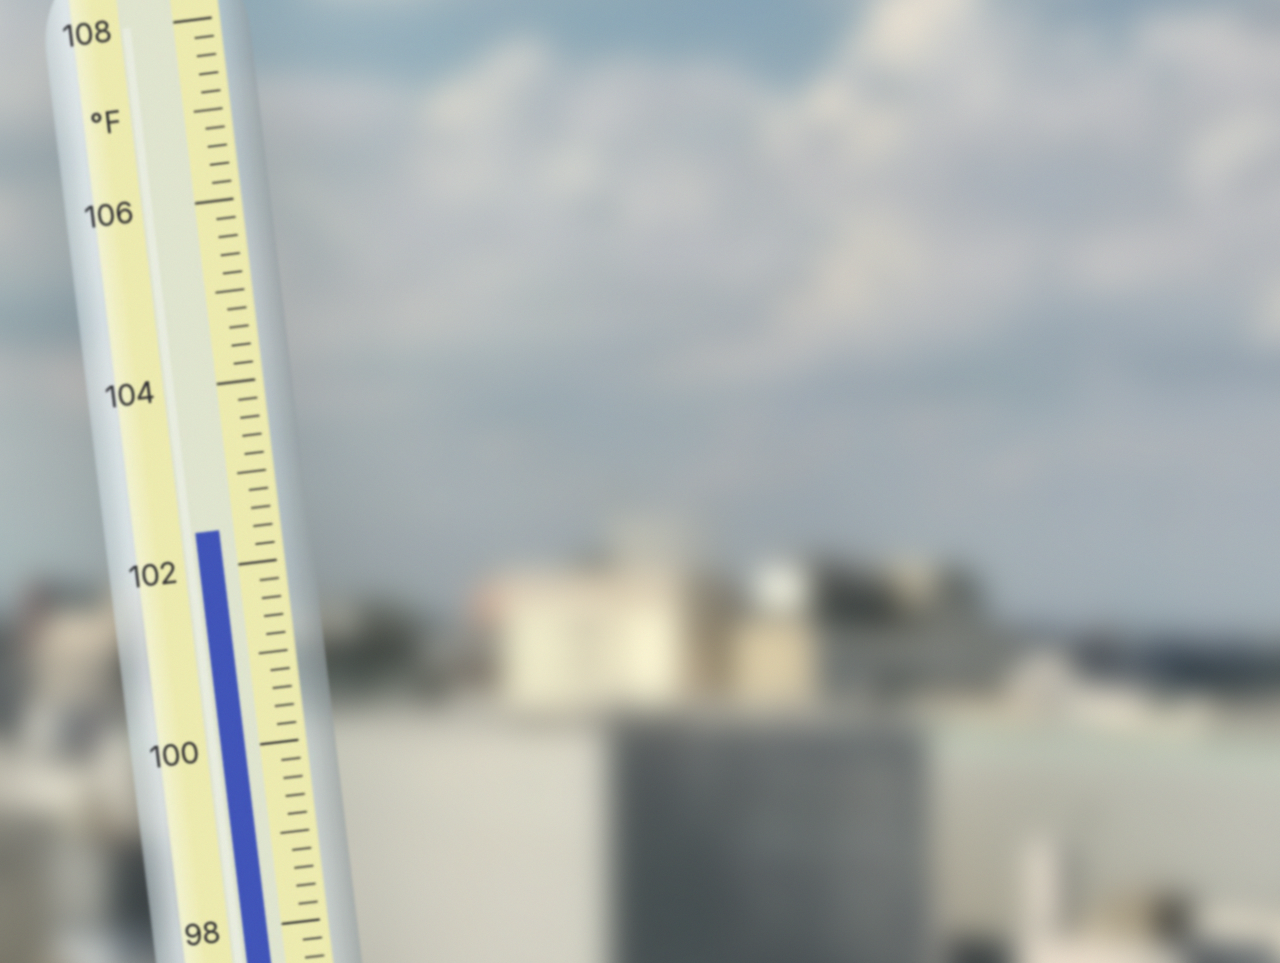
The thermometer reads 102.4 (°F)
